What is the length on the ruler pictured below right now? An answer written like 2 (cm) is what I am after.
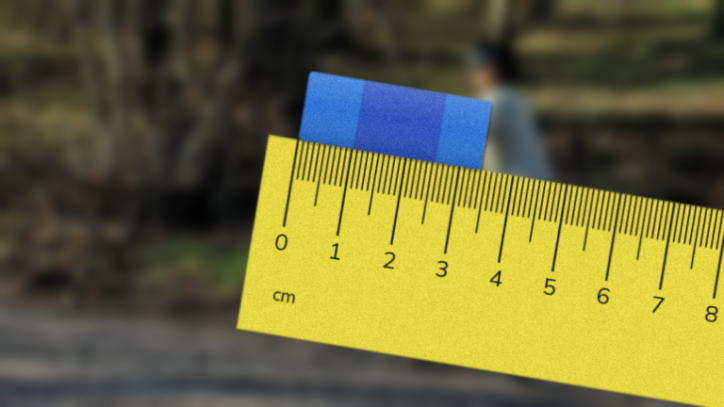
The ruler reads 3.4 (cm)
